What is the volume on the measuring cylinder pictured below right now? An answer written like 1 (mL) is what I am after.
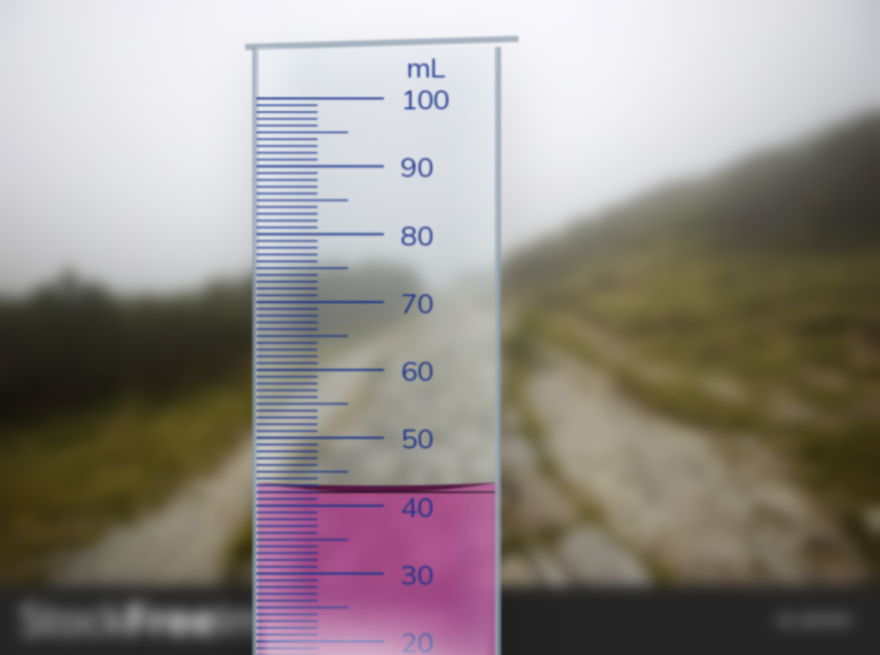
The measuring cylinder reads 42 (mL)
